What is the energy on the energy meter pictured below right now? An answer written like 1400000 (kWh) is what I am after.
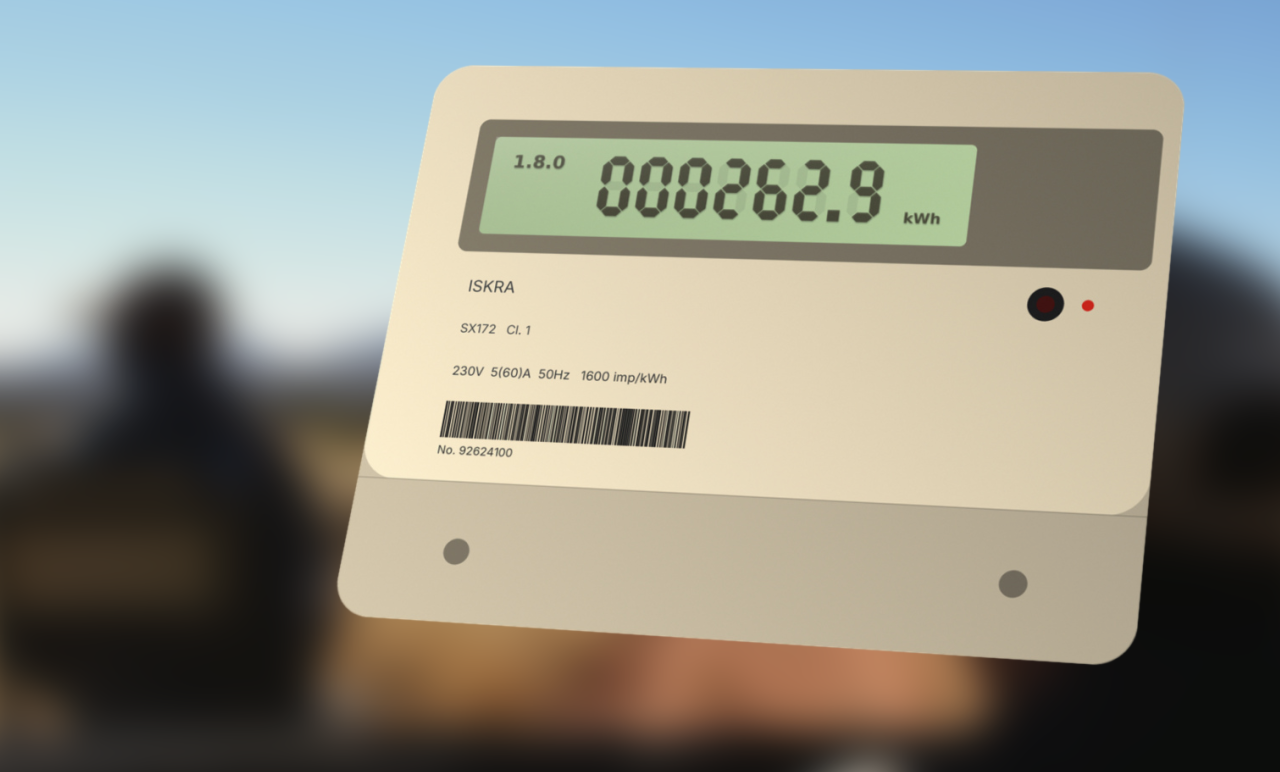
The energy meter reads 262.9 (kWh)
